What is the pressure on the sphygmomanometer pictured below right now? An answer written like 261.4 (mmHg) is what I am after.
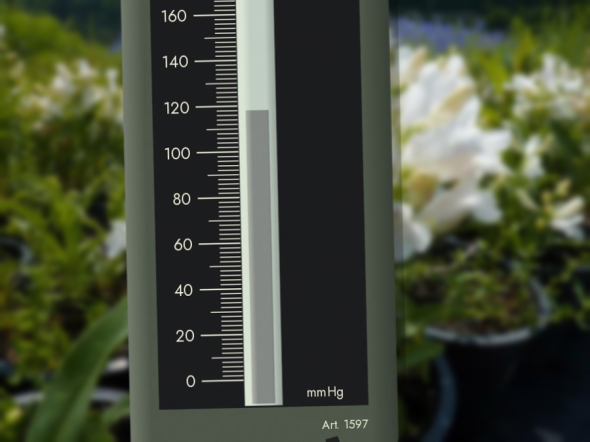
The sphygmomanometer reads 118 (mmHg)
